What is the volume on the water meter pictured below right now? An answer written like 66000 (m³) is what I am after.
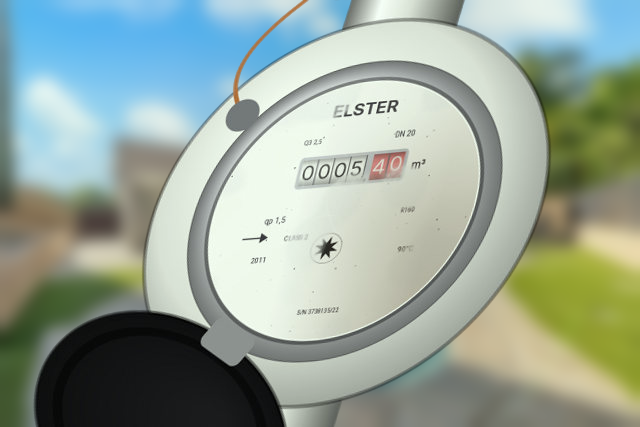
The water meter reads 5.40 (m³)
